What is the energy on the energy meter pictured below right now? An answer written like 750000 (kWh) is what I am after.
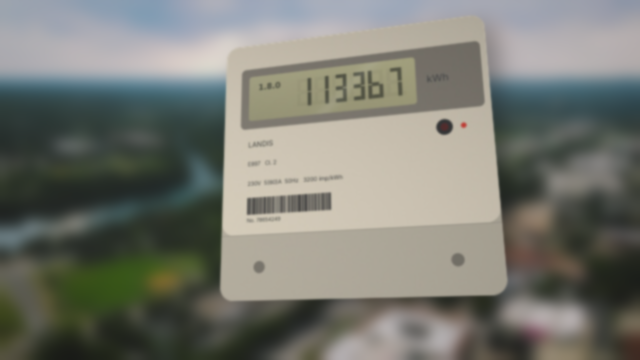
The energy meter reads 113367 (kWh)
